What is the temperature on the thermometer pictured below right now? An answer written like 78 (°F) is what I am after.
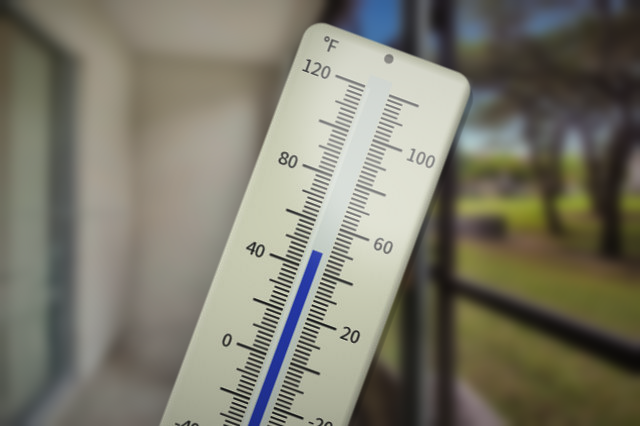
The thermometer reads 48 (°F)
